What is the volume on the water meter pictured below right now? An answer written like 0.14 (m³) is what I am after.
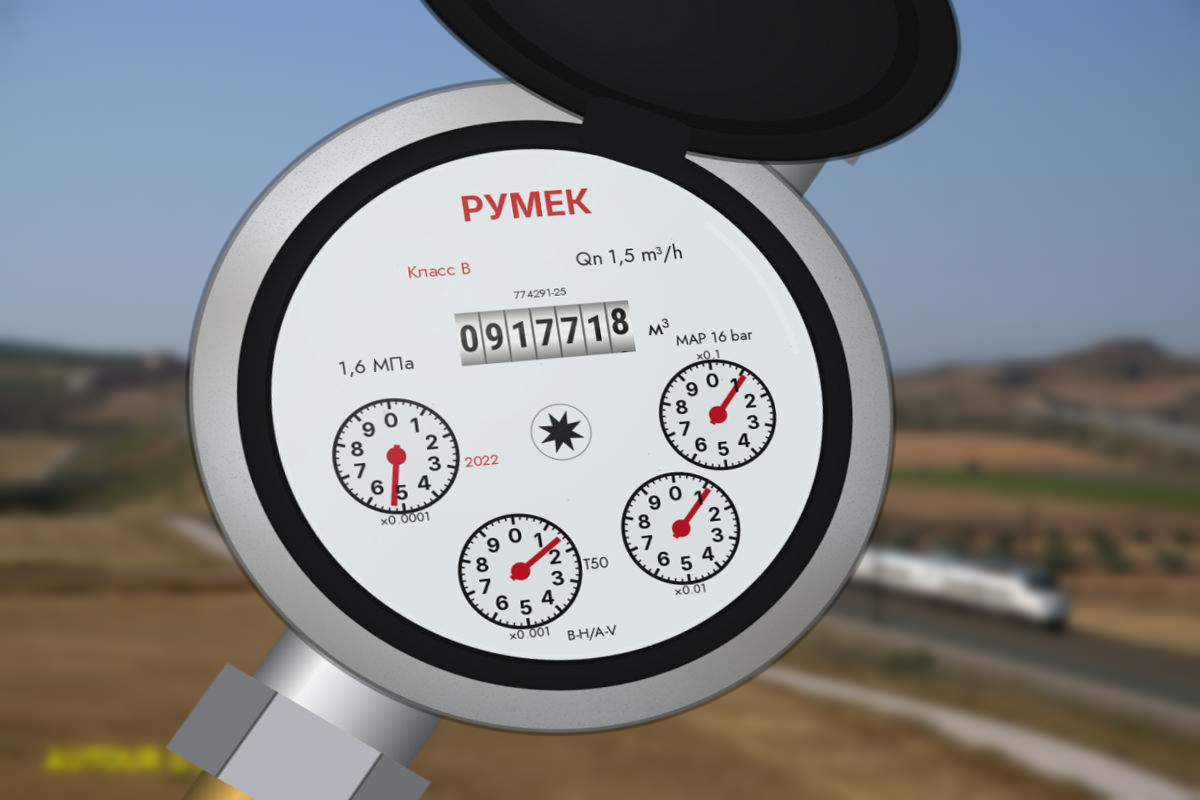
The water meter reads 917718.1115 (m³)
